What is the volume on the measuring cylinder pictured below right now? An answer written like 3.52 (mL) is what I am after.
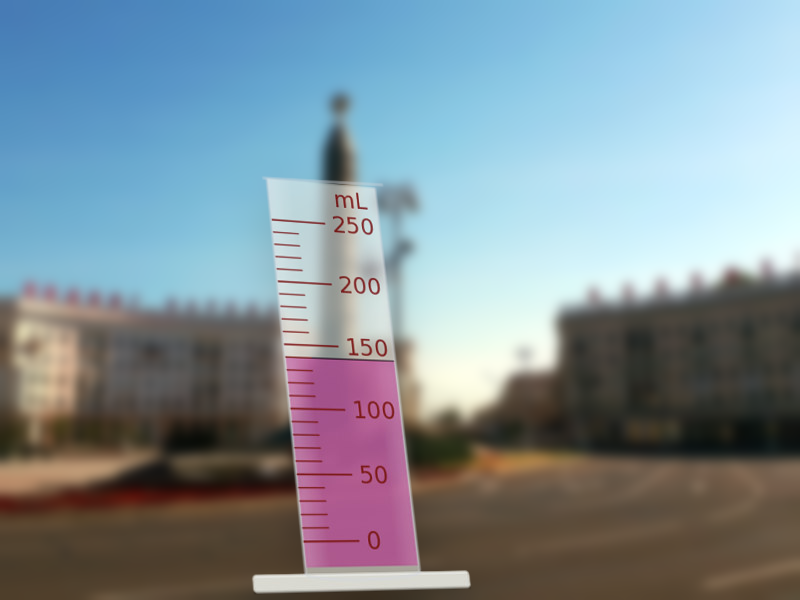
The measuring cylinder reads 140 (mL)
